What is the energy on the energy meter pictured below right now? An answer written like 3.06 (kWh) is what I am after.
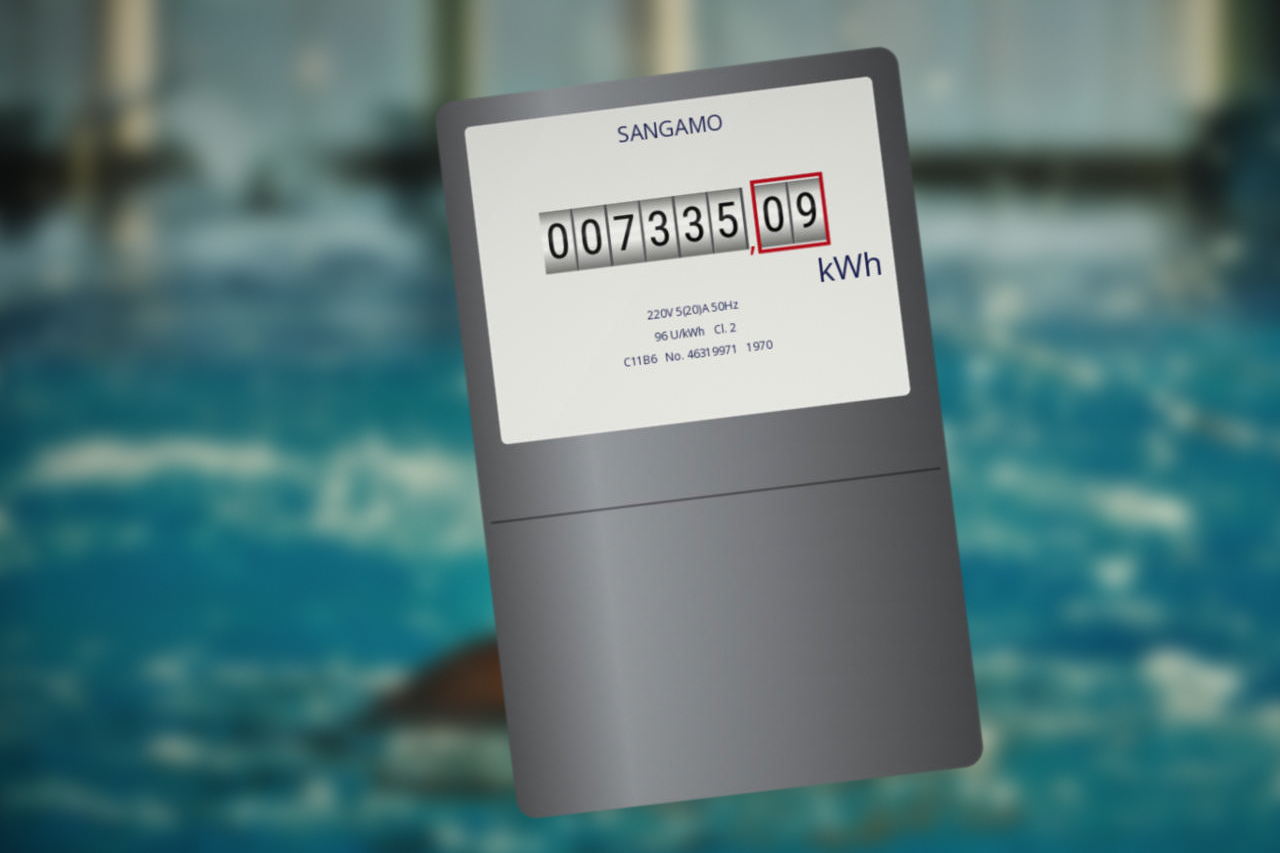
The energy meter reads 7335.09 (kWh)
